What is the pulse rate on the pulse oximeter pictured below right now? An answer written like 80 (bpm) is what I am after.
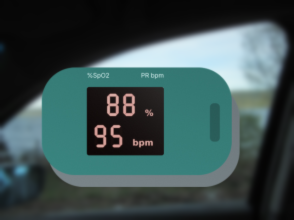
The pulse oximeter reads 95 (bpm)
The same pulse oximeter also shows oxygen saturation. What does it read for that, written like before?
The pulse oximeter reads 88 (%)
